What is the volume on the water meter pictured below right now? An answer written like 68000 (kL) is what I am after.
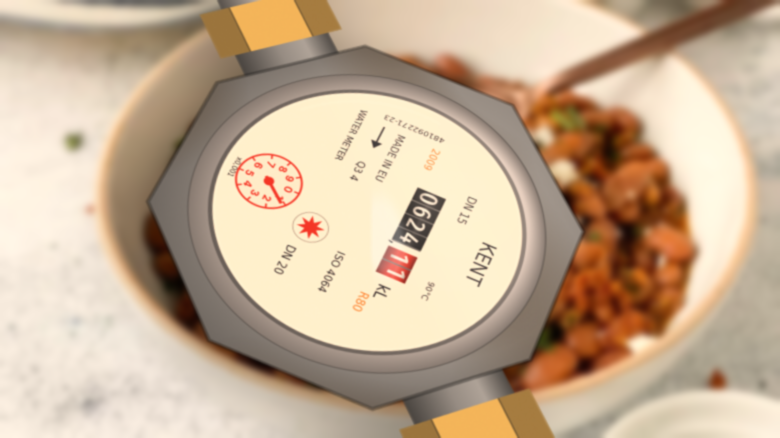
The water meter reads 624.111 (kL)
